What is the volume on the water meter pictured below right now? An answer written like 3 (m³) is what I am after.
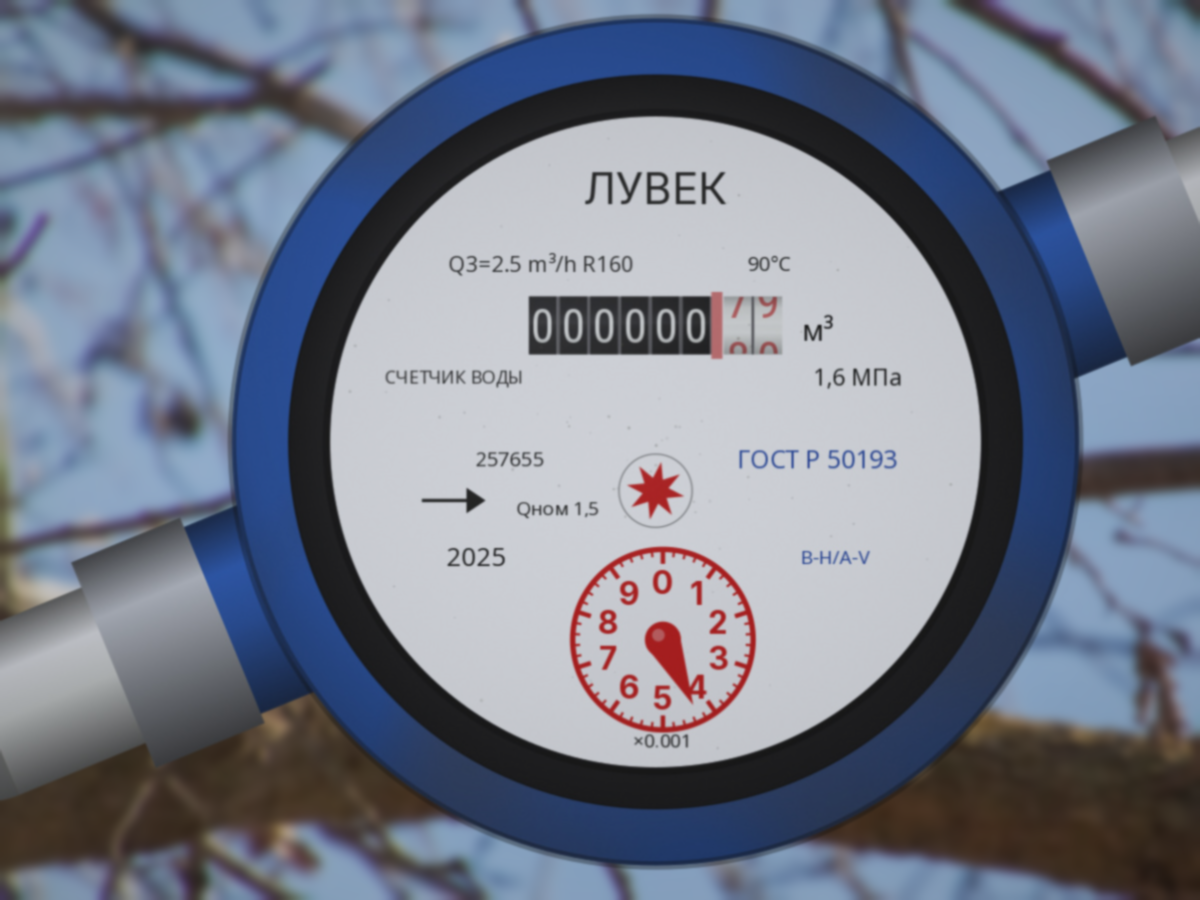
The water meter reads 0.794 (m³)
